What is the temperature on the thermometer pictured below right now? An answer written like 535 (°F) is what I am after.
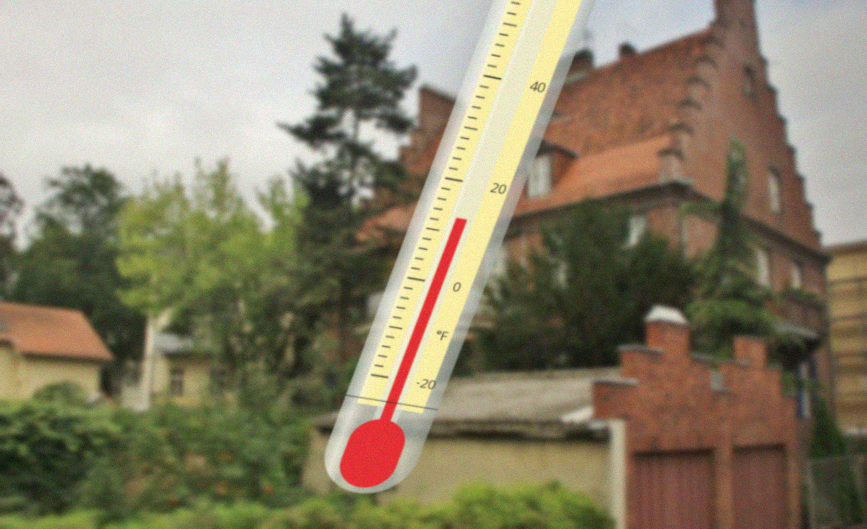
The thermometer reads 13 (°F)
